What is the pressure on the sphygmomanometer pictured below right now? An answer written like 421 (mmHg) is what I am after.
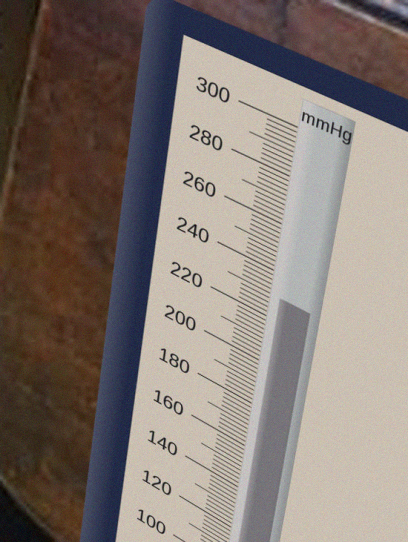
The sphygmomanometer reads 230 (mmHg)
